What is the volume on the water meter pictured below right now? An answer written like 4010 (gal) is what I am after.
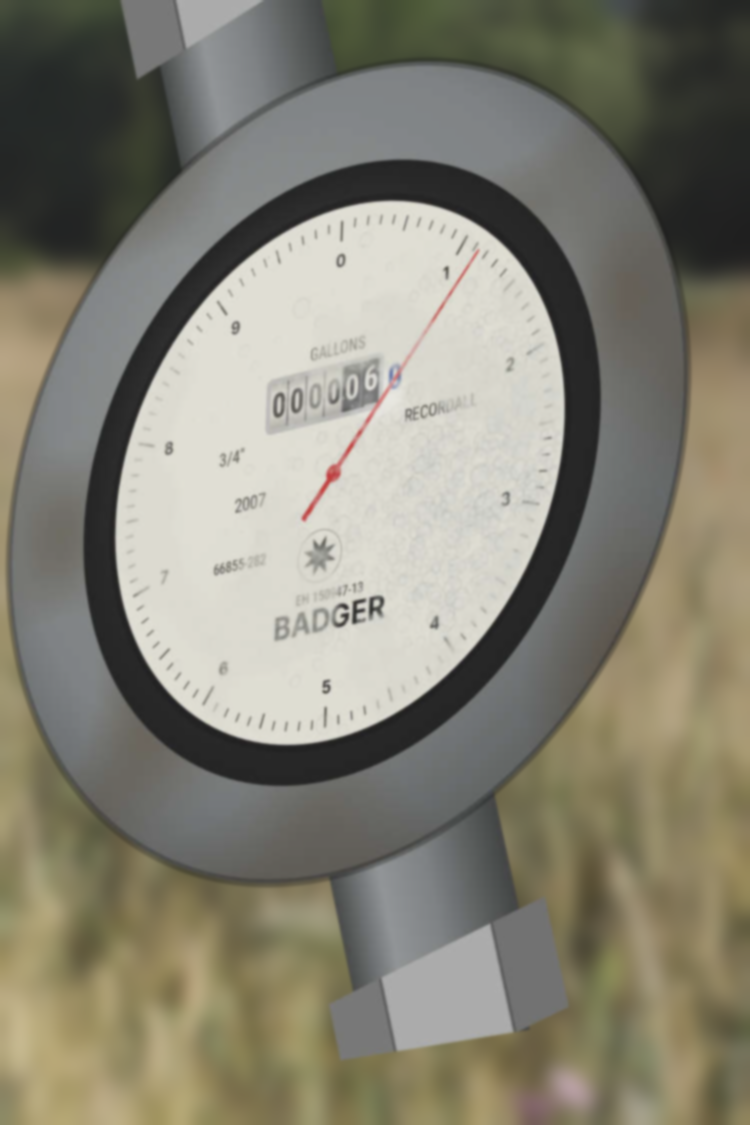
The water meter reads 61.1 (gal)
